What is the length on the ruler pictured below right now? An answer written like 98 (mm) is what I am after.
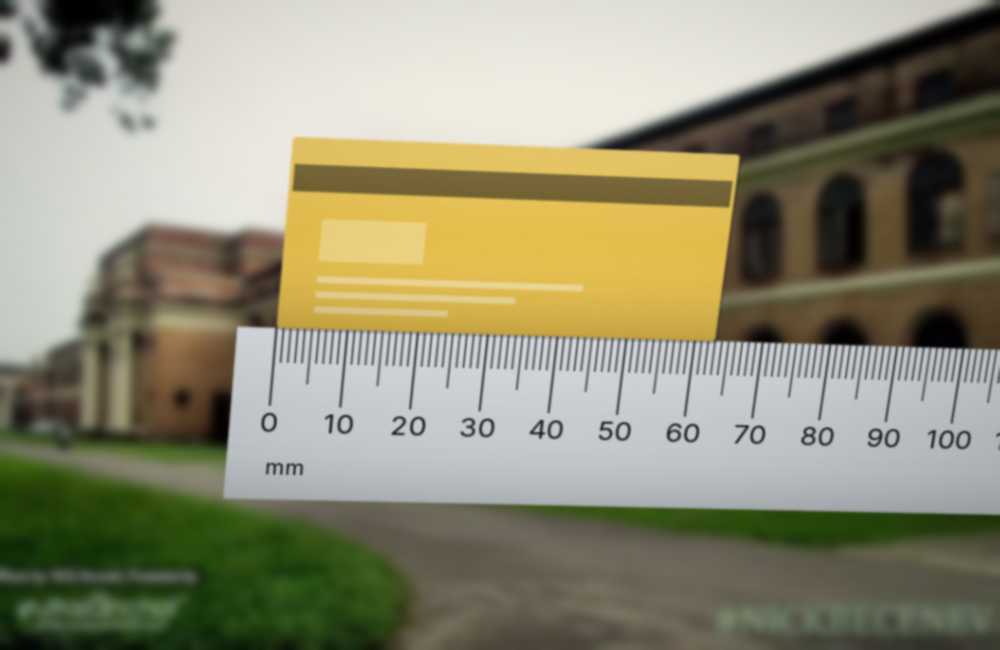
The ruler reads 63 (mm)
